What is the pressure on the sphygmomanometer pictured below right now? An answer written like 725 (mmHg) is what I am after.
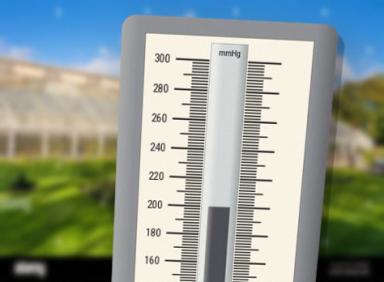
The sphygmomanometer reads 200 (mmHg)
